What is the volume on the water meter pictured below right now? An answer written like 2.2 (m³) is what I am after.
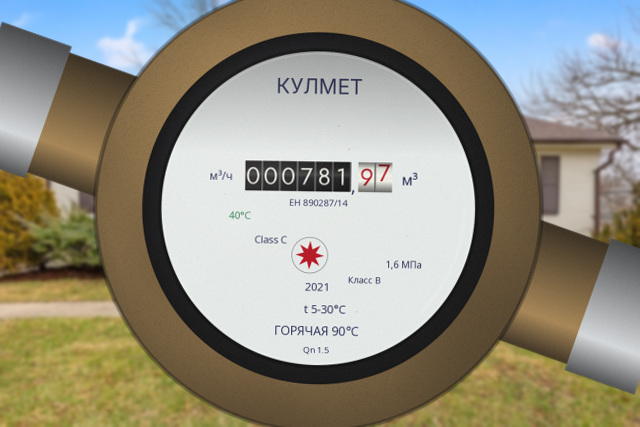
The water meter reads 781.97 (m³)
